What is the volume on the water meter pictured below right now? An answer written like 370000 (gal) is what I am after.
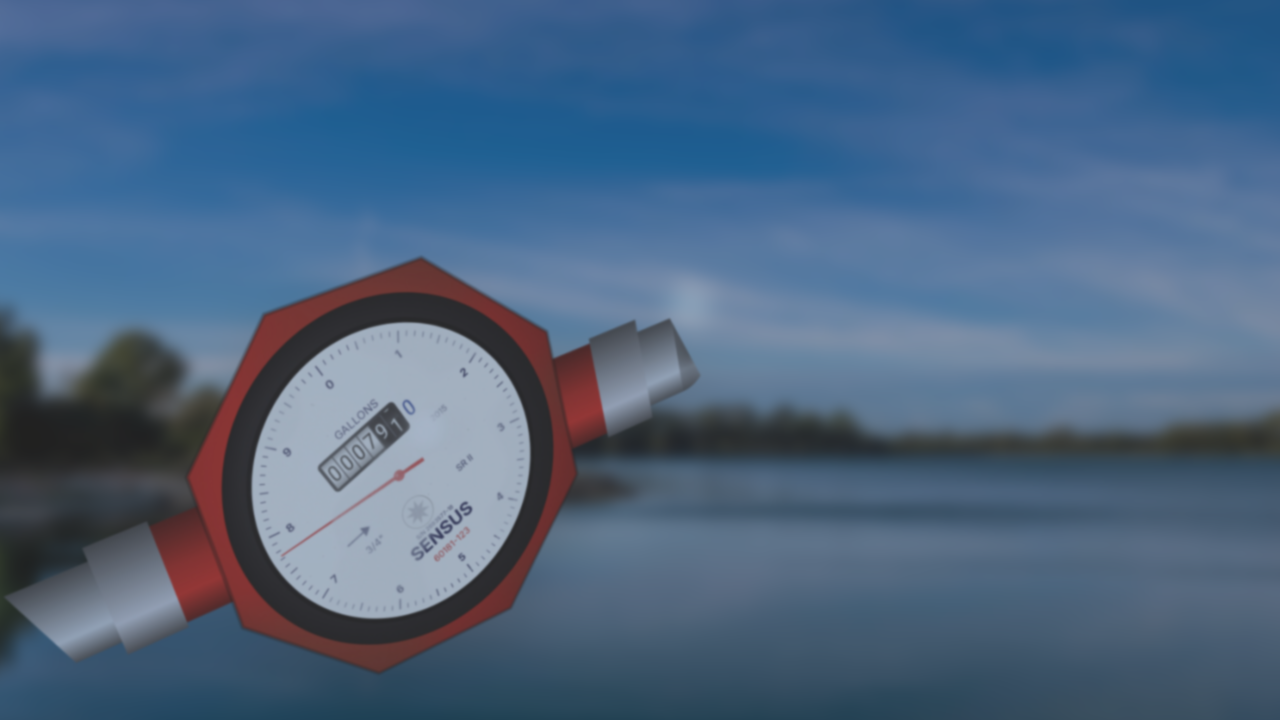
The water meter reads 7907.7 (gal)
